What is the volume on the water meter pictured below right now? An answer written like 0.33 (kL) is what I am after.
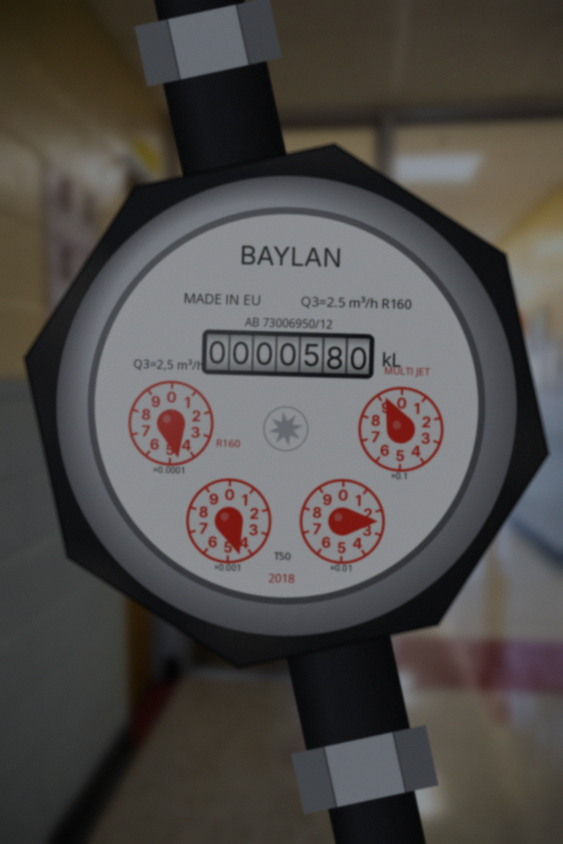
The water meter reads 579.9244 (kL)
